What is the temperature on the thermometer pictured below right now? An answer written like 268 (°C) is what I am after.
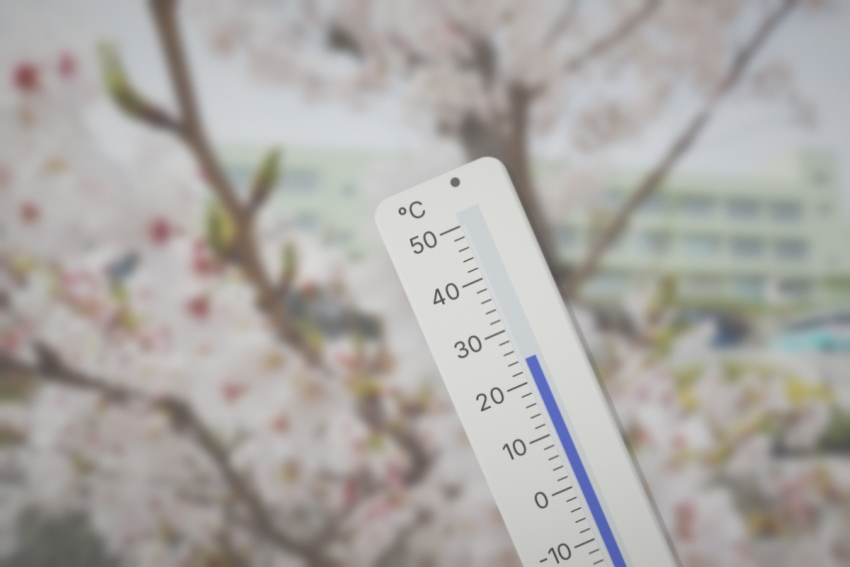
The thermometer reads 24 (°C)
